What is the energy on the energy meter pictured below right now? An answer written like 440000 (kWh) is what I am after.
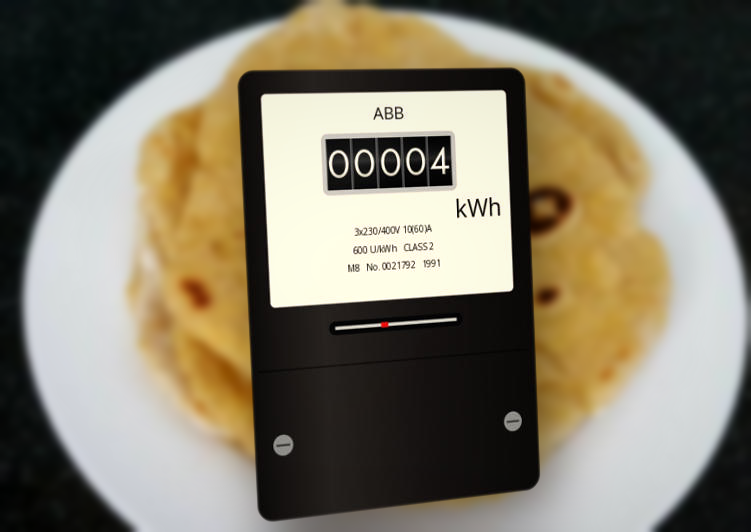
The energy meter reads 4 (kWh)
